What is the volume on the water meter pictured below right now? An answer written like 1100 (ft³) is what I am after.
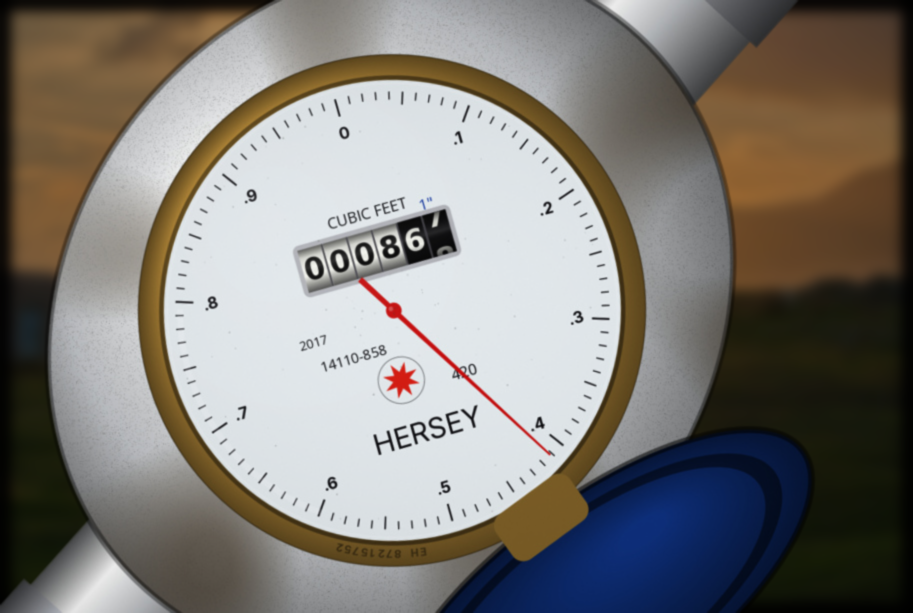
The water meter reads 867.41 (ft³)
